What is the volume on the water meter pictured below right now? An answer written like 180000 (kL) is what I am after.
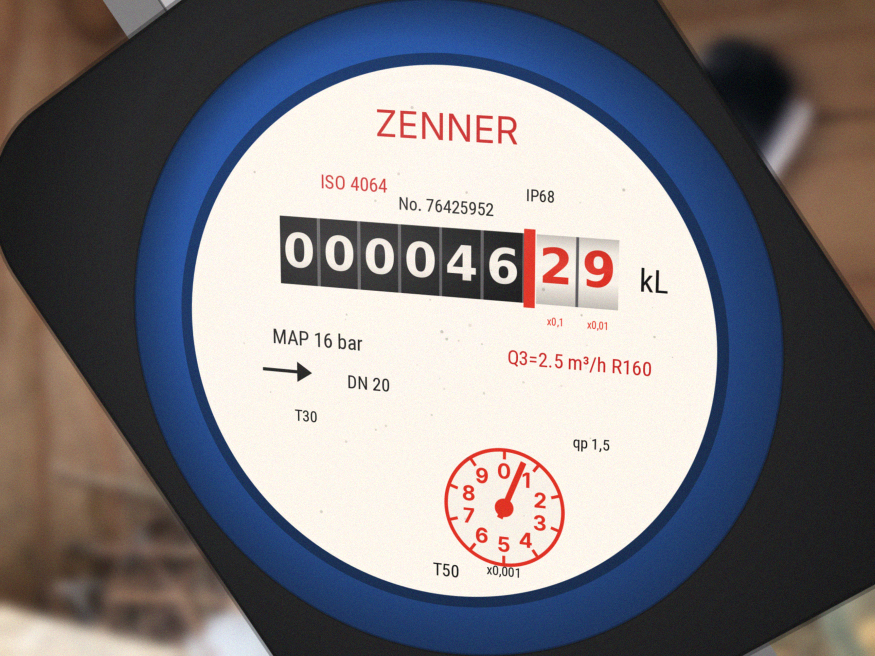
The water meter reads 46.290 (kL)
